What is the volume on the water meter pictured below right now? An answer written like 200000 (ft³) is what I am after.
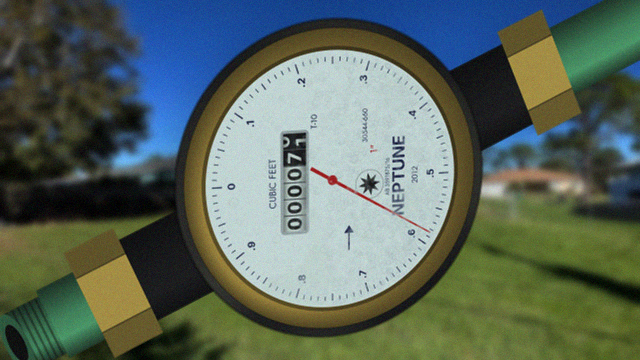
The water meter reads 70.58 (ft³)
